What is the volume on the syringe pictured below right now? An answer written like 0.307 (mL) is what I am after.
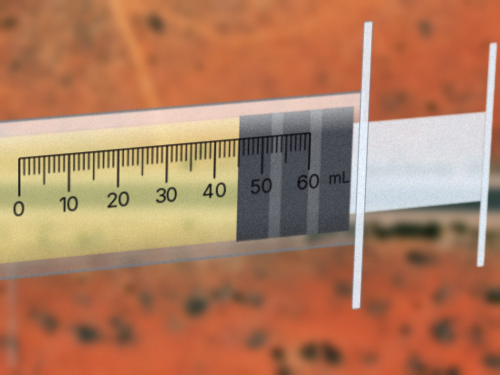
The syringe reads 45 (mL)
